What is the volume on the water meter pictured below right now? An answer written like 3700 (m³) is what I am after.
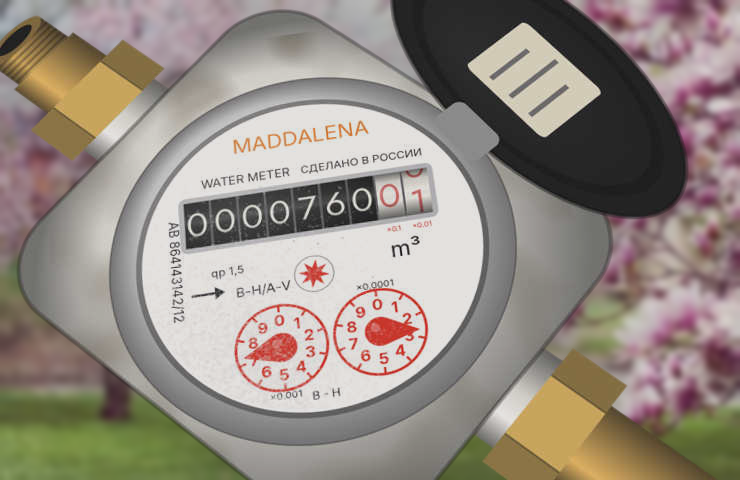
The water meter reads 760.0072 (m³)
